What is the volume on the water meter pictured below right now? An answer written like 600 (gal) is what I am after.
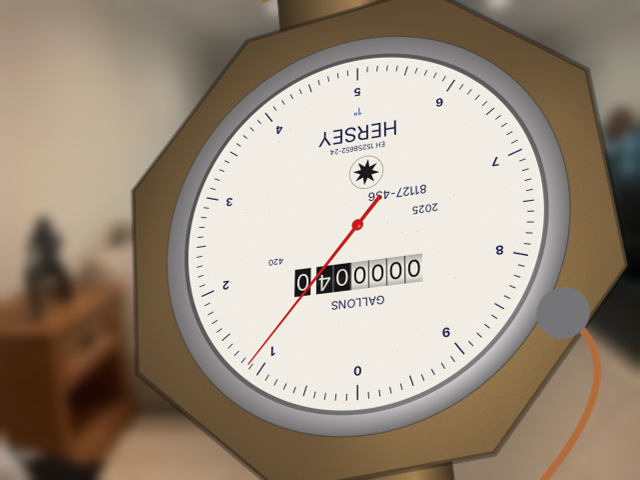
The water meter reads 41.1 (gal)
